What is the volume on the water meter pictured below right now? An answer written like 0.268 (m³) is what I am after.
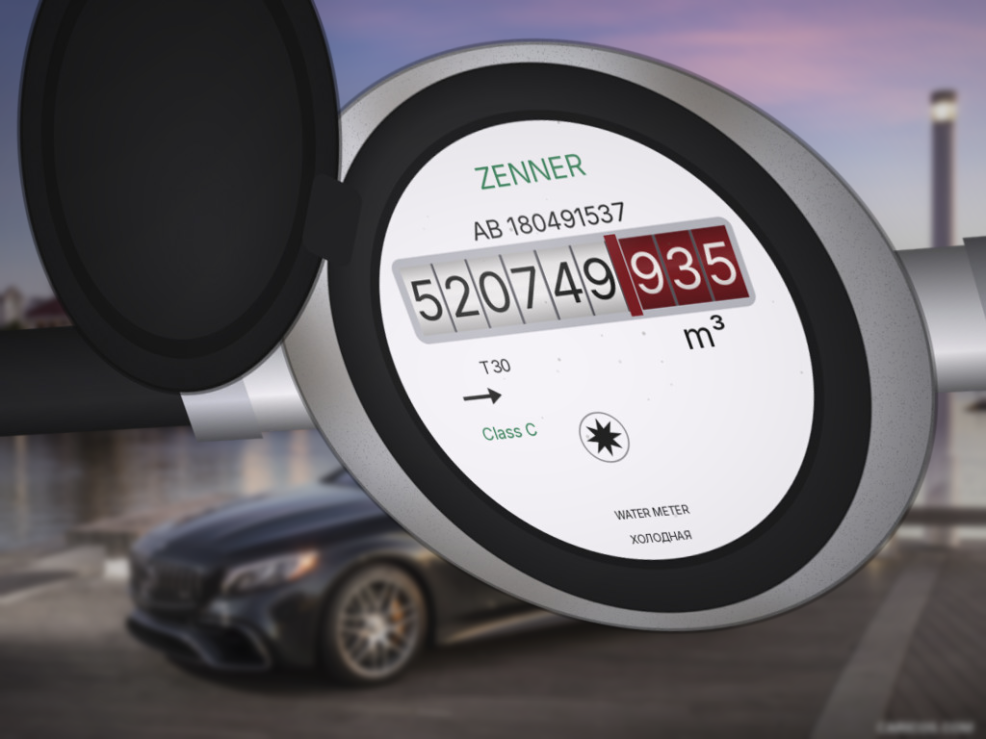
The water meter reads 520749.935 (m³)
